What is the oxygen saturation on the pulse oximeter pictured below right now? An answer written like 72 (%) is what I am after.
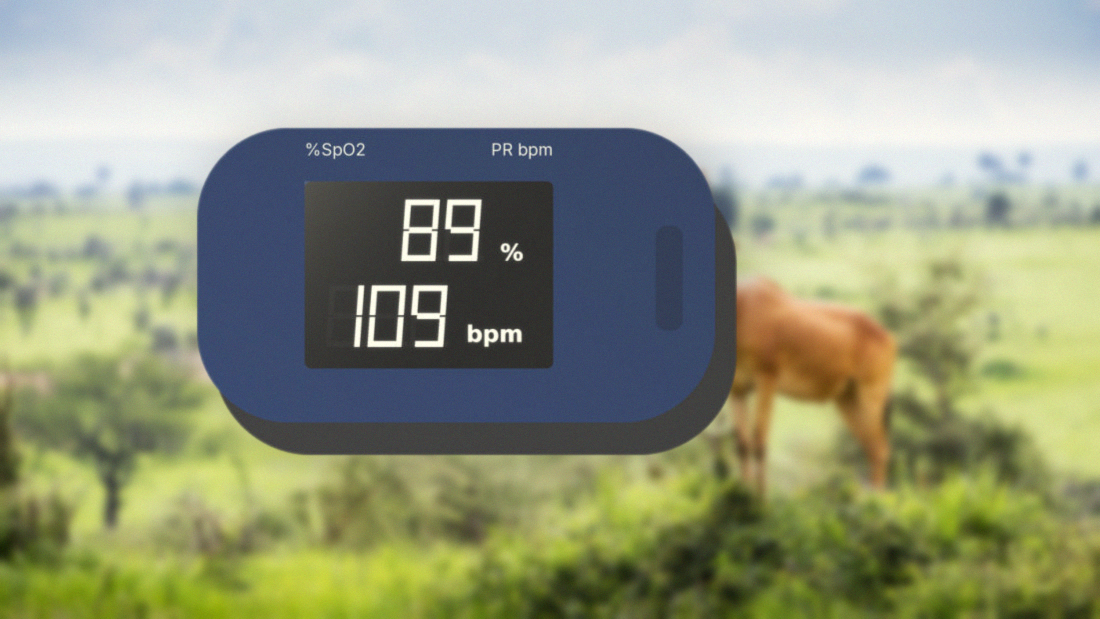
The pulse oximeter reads 89 (%)
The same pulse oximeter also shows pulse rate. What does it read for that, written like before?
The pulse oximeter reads 109 (bpm)
